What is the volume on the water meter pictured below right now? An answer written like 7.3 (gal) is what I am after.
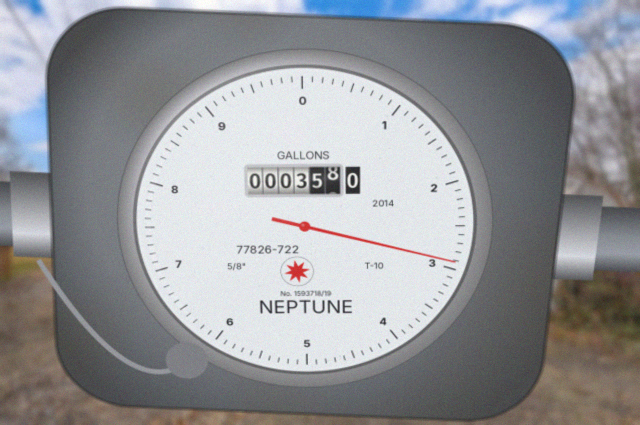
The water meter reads 3582.9 (gal)
